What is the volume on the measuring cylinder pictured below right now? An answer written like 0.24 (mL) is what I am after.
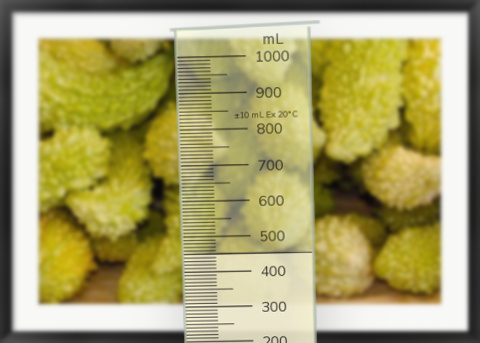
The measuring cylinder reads 450 (mL)
